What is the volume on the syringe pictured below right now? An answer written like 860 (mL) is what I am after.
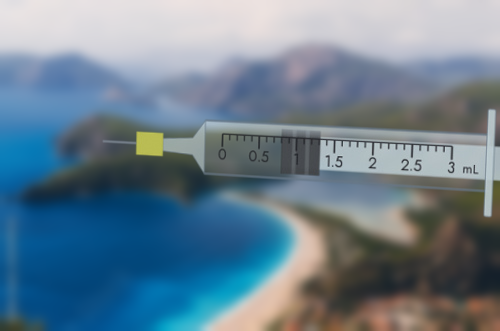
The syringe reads 0.8 (mL)
